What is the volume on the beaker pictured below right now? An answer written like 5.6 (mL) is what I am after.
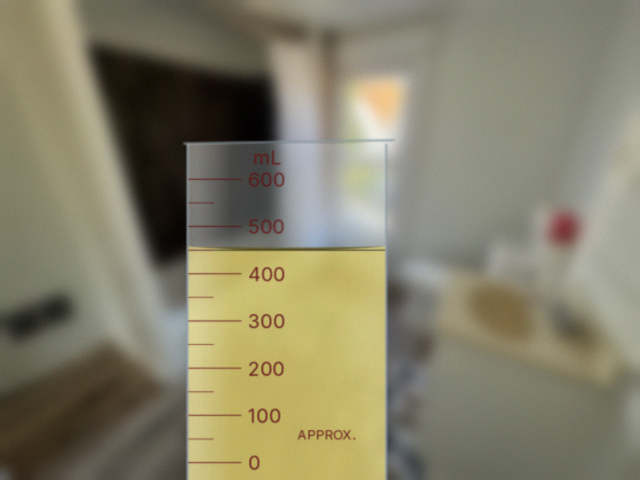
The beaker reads 450 (mL)
